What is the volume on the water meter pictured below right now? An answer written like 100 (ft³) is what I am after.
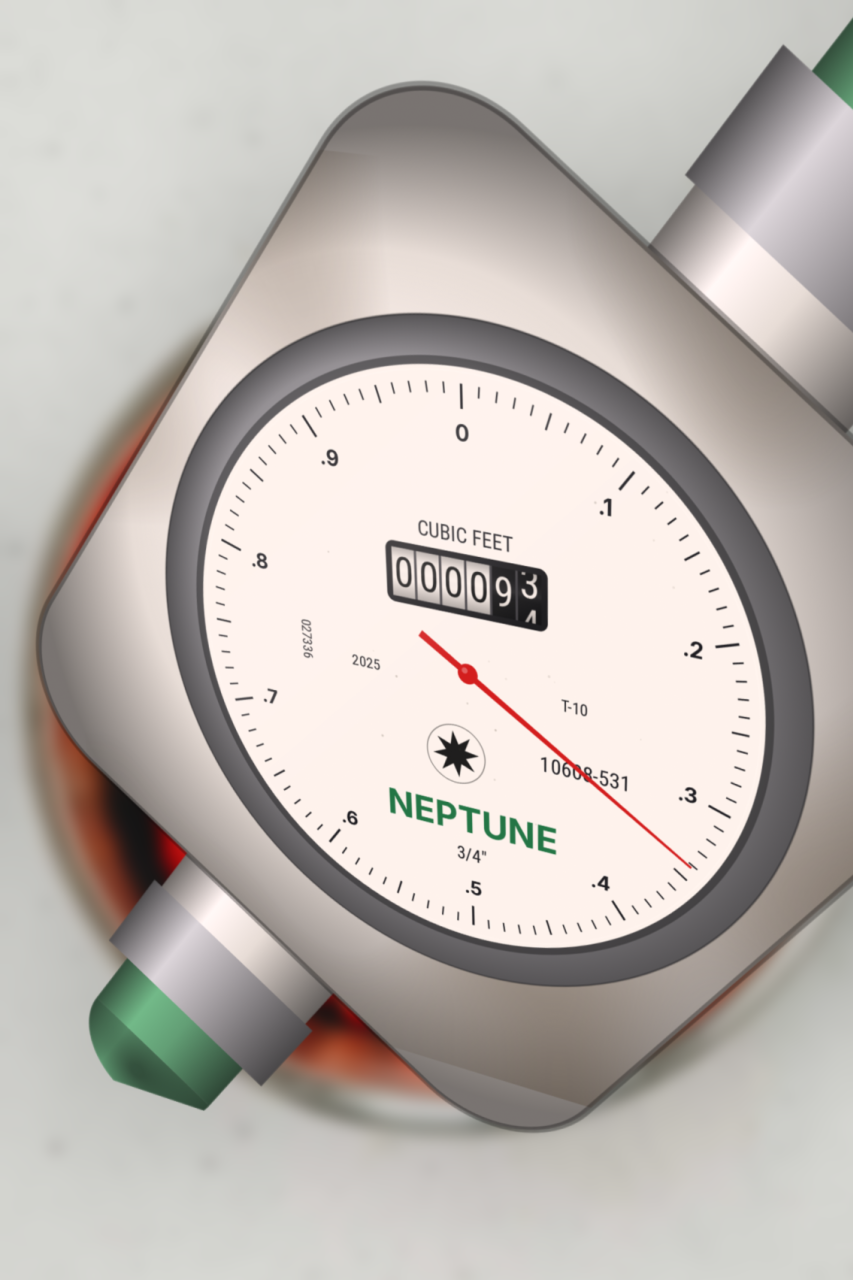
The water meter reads 93.34 (ft³)
